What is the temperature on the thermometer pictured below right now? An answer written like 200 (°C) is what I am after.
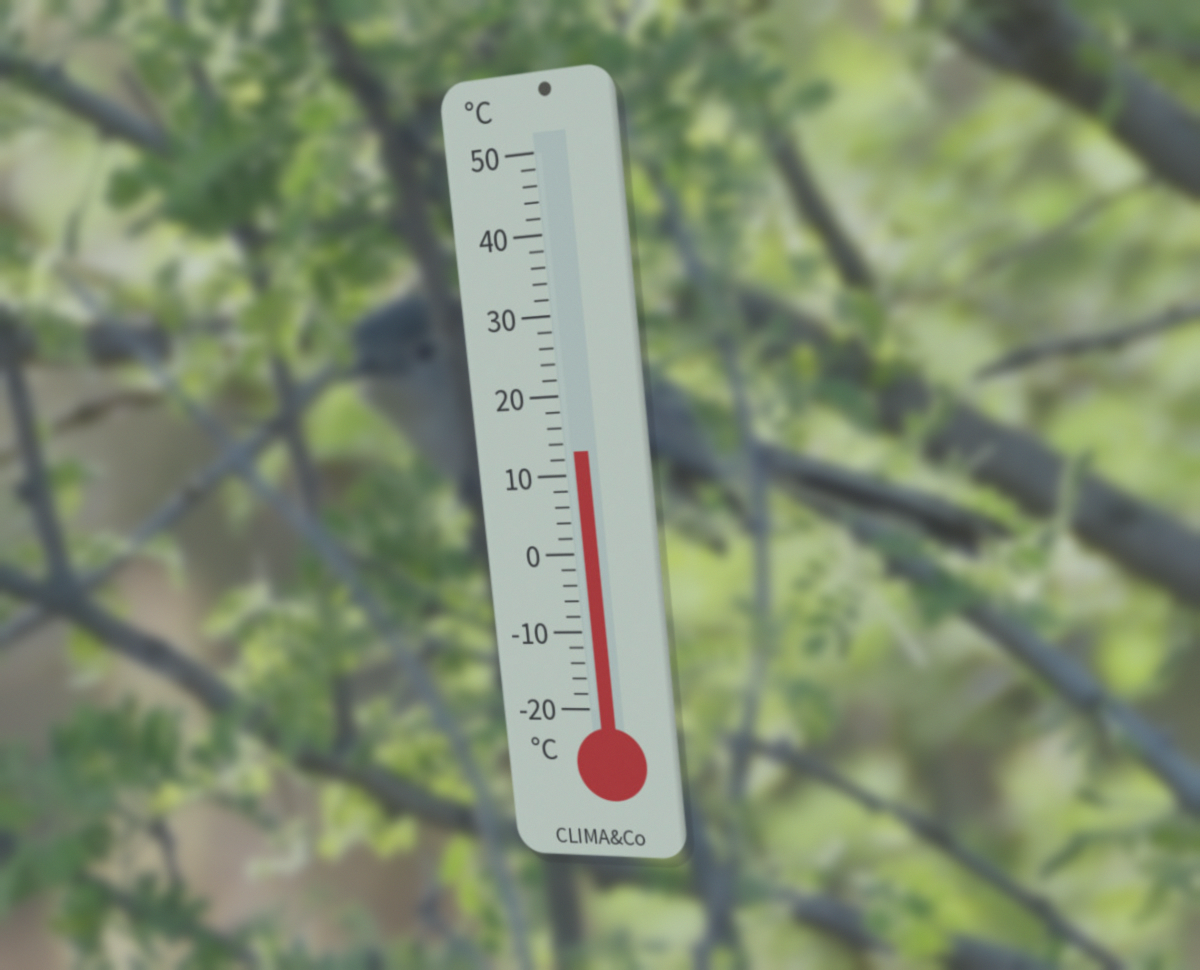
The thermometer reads 13 (°C)
